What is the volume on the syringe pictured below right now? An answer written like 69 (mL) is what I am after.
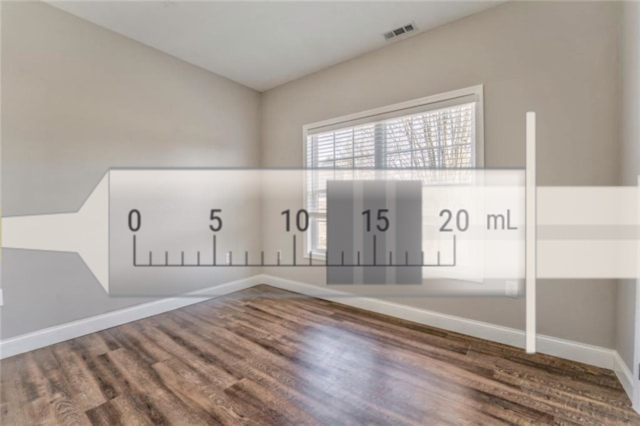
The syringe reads 12 (mL)
